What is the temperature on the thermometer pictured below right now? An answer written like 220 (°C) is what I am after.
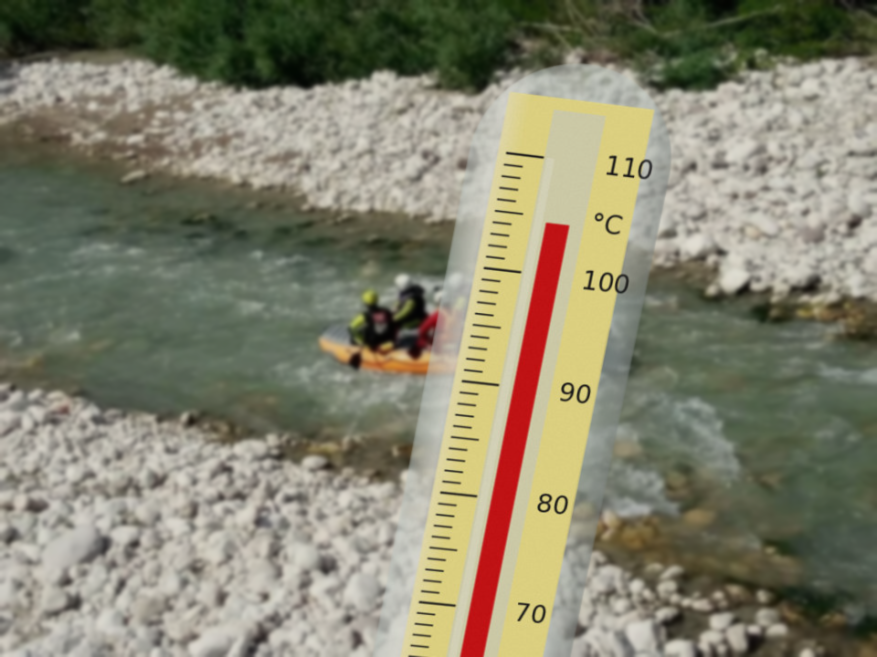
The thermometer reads 104.5 (°C)
